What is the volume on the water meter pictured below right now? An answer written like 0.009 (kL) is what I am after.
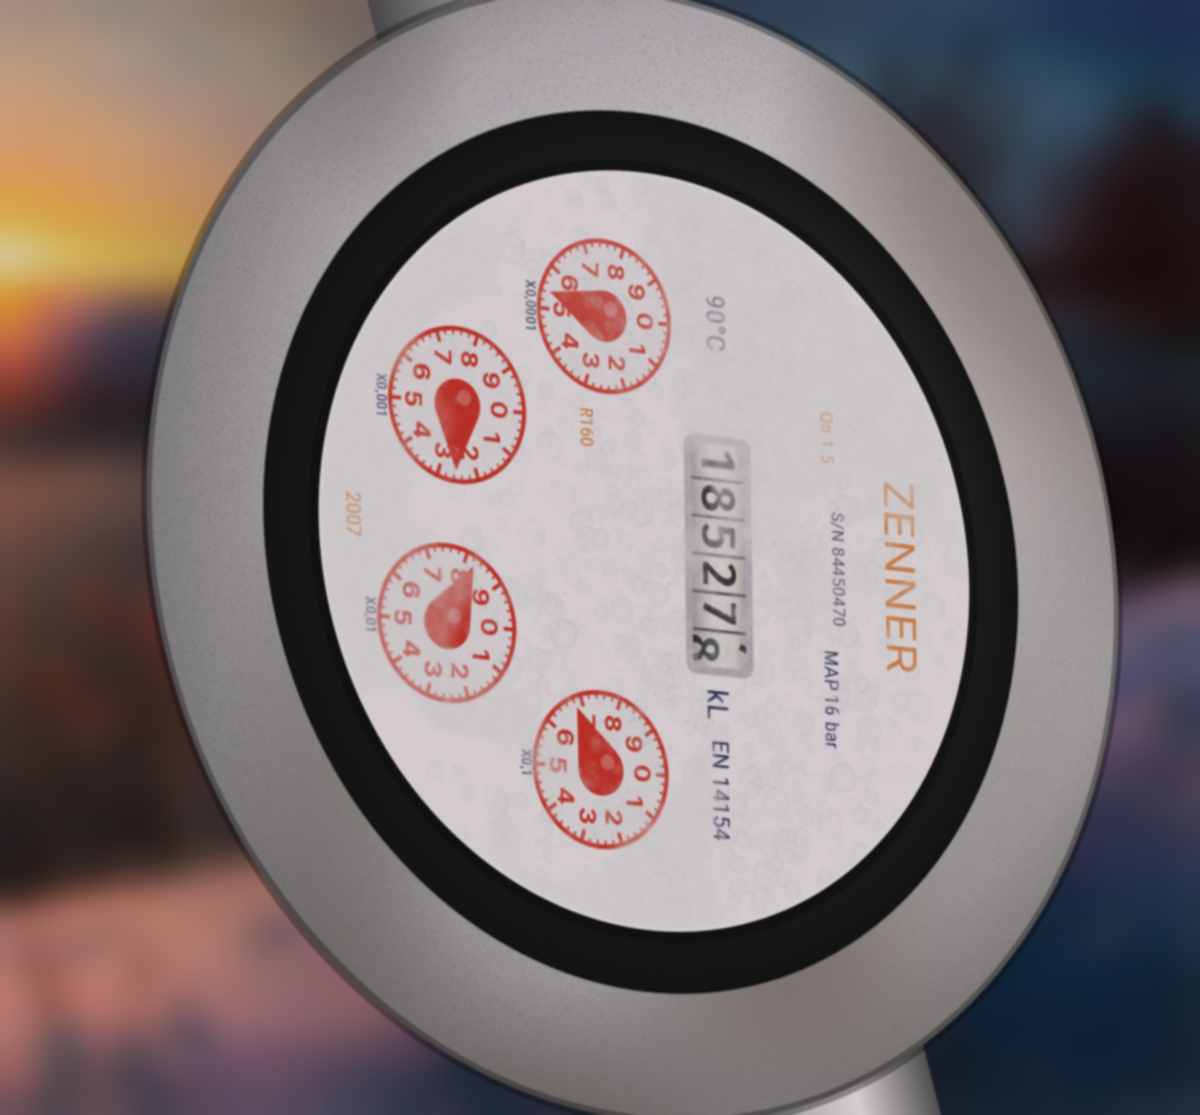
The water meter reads 185277.6825 (kL)
